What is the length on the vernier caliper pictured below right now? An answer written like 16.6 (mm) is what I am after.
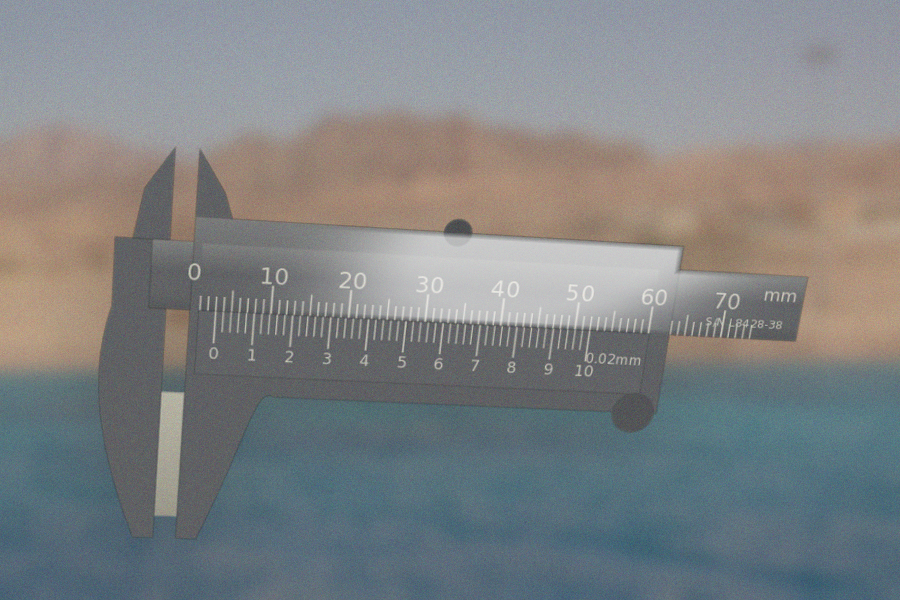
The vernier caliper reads 3.0 (mm)
